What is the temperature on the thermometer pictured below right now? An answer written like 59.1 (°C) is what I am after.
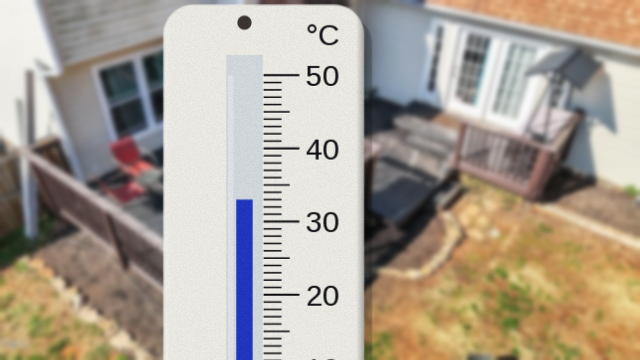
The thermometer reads 33 (°C)
